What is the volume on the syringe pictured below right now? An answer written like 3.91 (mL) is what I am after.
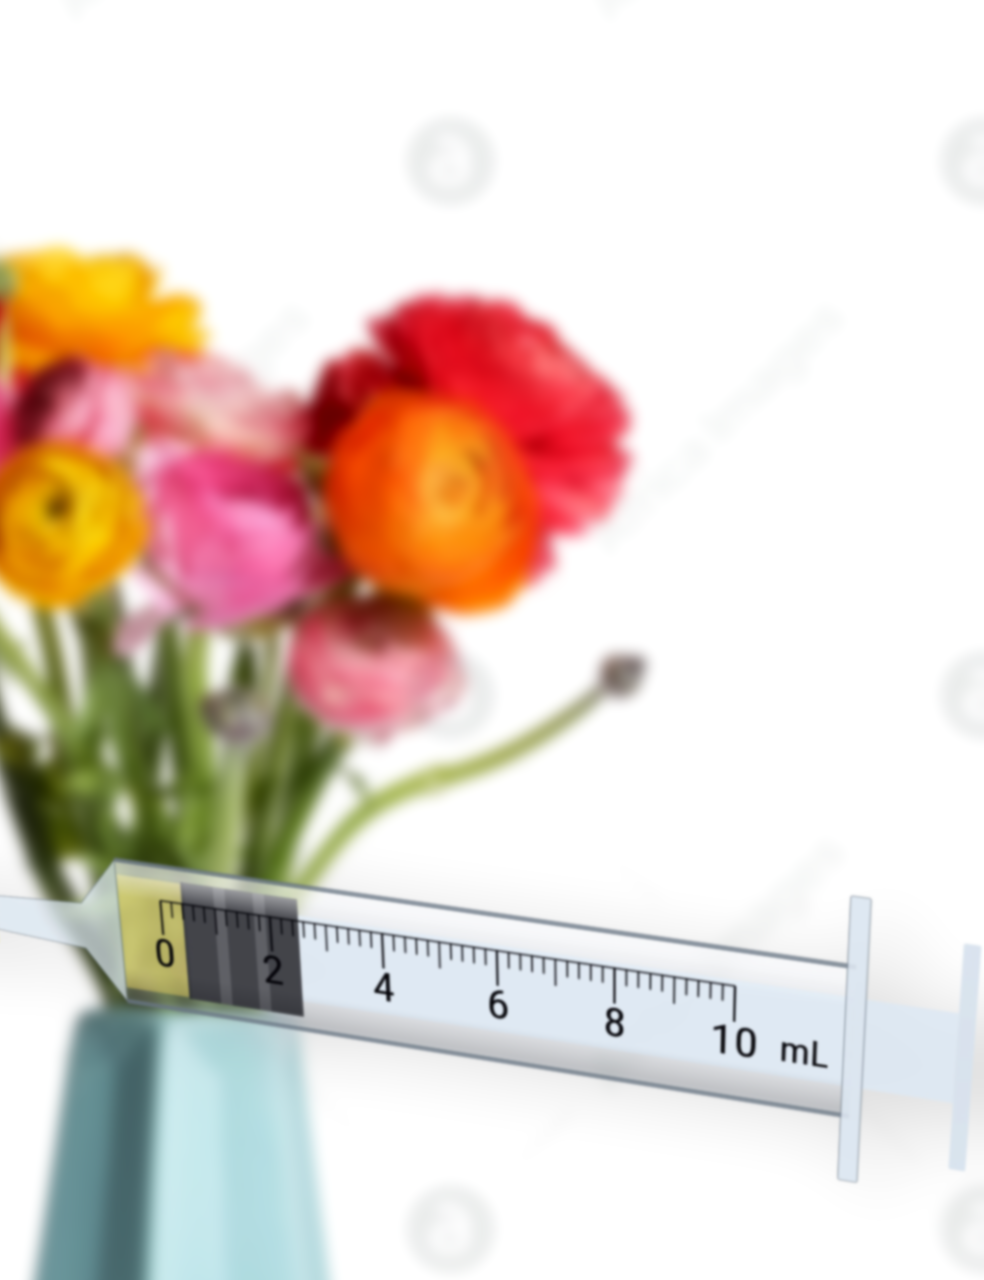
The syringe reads 0.4 (mL)
